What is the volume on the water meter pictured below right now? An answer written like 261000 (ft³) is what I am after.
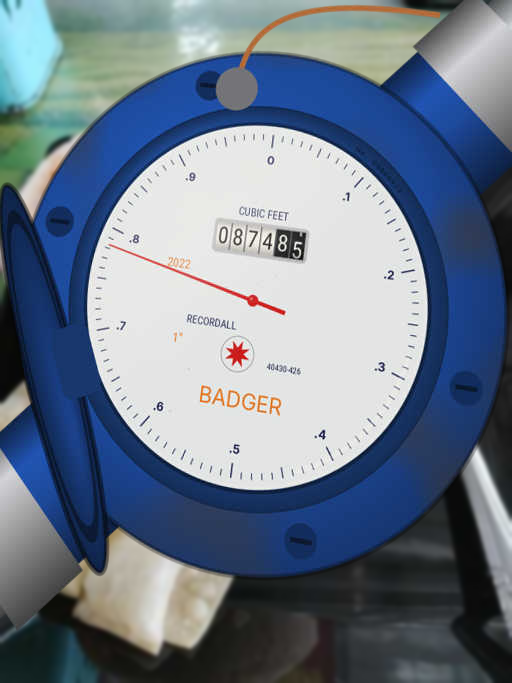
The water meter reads 87484.78 (ft³)
